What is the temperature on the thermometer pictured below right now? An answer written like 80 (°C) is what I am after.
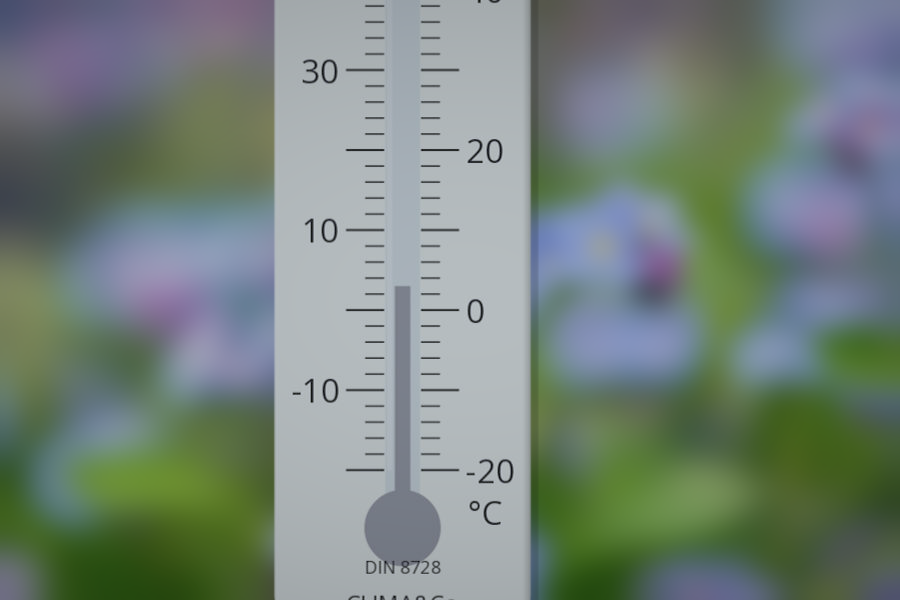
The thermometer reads 3 (°C)
